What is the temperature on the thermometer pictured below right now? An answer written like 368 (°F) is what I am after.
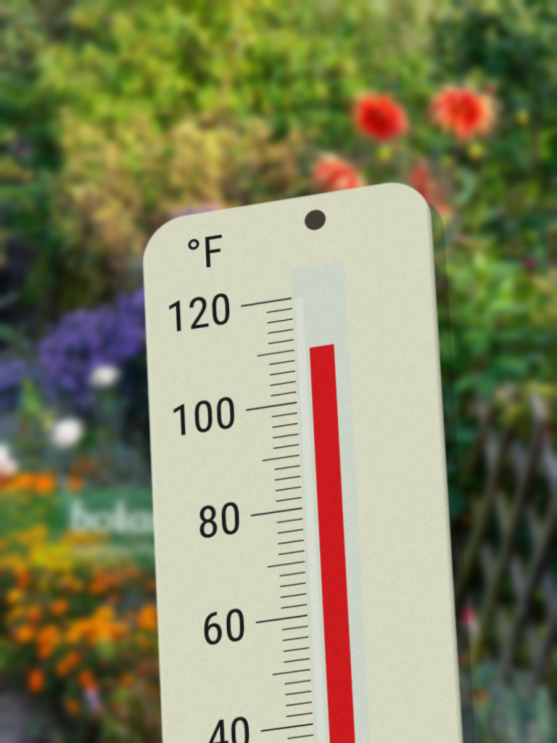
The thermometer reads 110 (°F)
